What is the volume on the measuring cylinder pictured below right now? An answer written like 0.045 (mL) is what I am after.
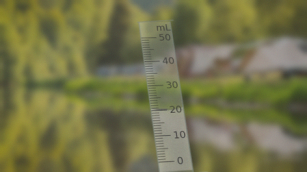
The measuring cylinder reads 20 (mL)
